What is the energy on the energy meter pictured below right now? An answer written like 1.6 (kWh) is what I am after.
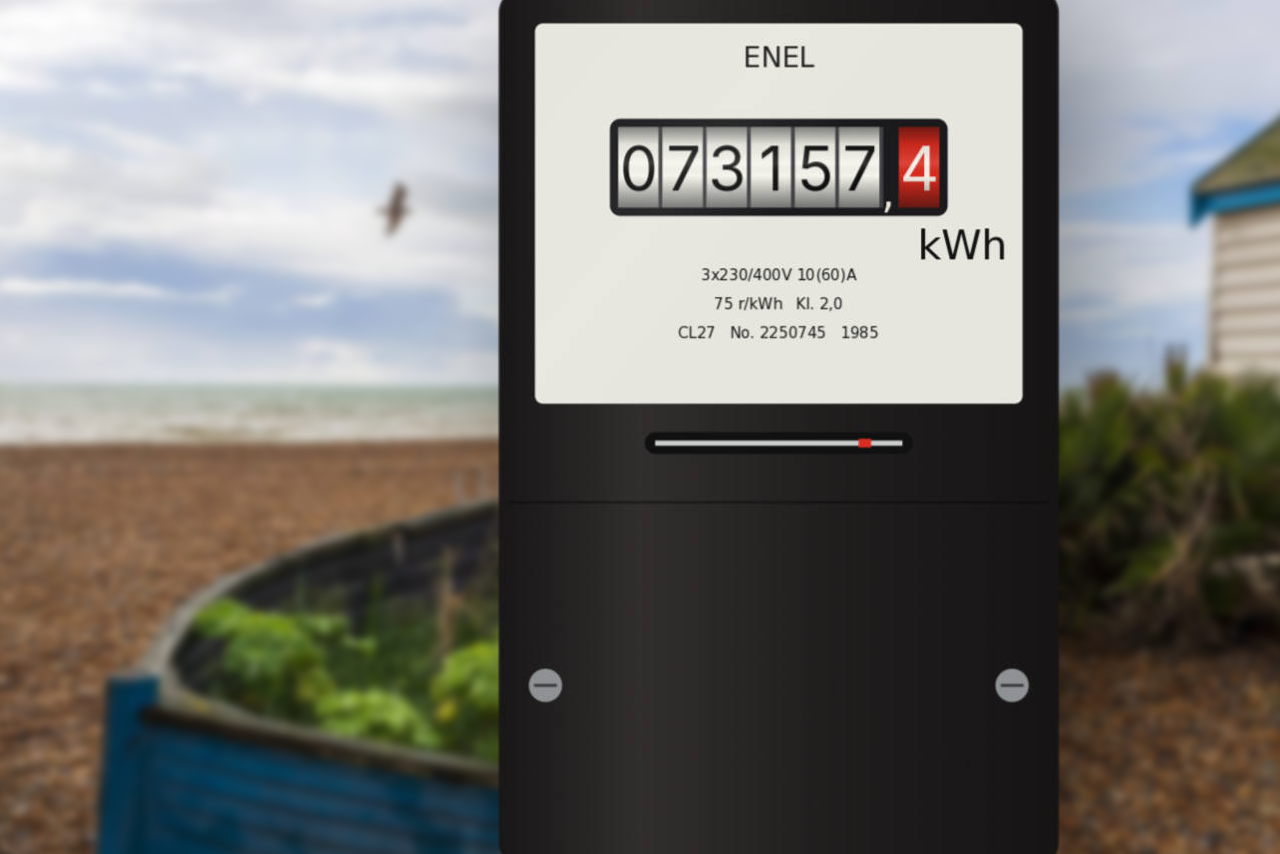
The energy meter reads 73157.4 (kWh)
